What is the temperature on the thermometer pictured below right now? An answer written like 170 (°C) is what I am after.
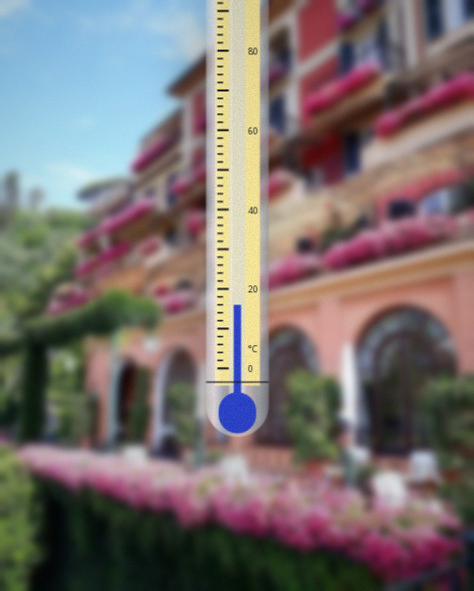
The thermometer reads 16 (°C)
